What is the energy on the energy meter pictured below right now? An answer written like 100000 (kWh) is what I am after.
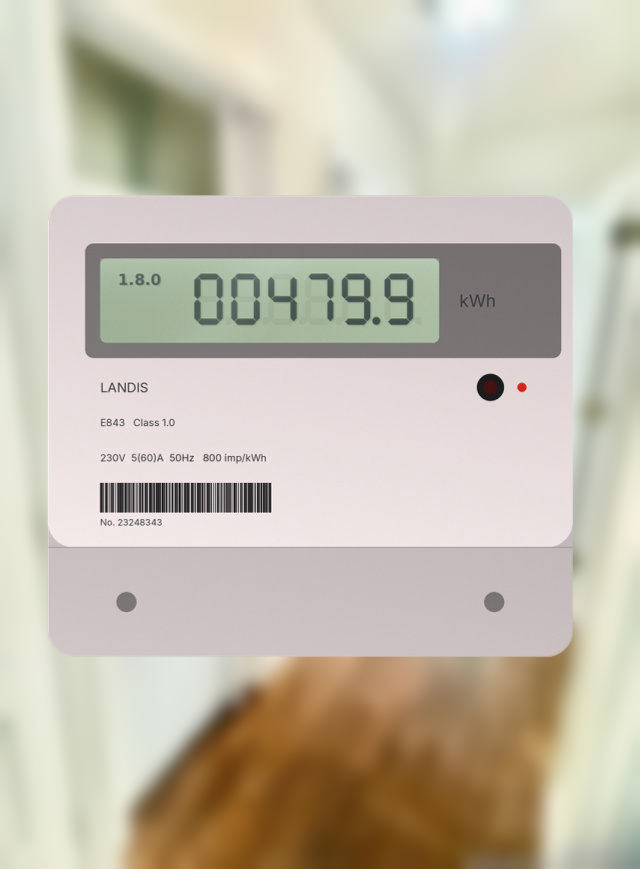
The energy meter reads 479.9 (kWh)
